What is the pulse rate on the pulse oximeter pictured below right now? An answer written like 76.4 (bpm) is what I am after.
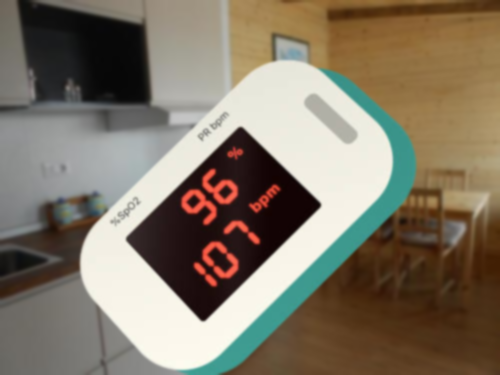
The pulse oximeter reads 107 (bpm)
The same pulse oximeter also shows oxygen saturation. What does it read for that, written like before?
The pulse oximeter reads 96 (%)
